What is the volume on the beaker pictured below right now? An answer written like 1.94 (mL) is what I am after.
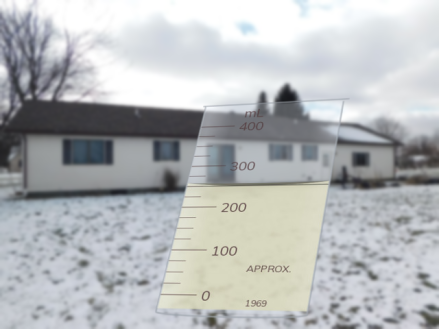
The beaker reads 250 (mL)
